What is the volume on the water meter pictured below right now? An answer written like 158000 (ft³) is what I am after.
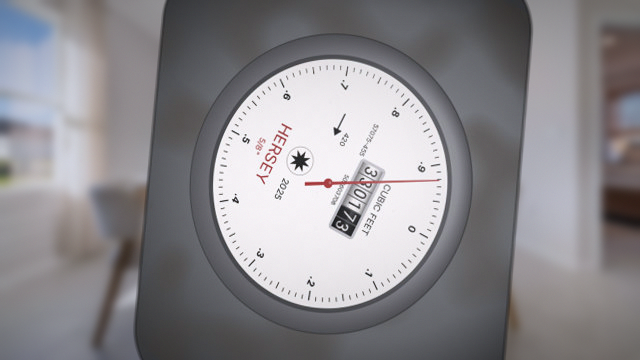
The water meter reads 330172.92 (ft³)
